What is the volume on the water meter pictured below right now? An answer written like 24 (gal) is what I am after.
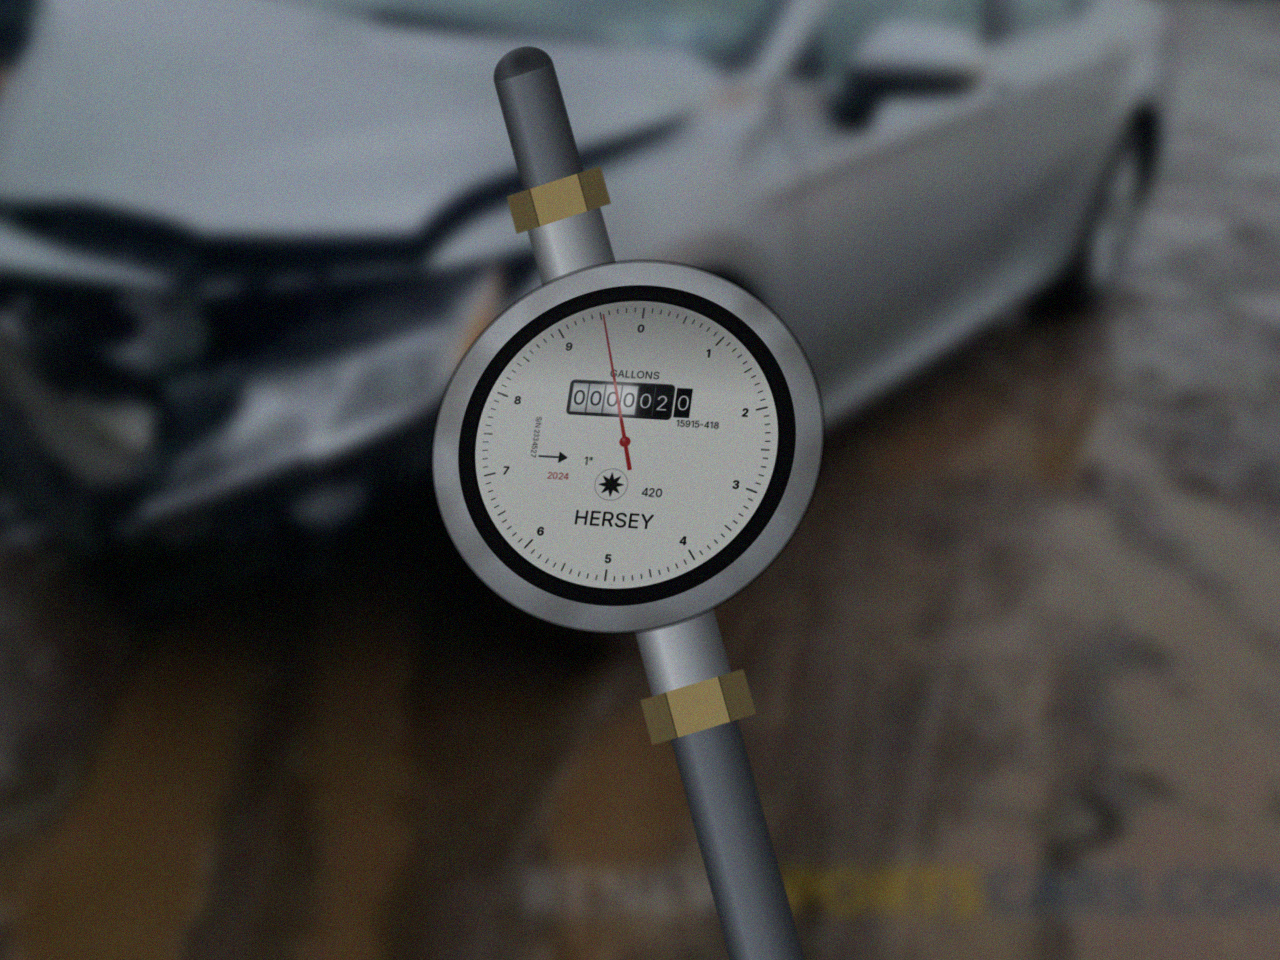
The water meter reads 19.5 (gal)
